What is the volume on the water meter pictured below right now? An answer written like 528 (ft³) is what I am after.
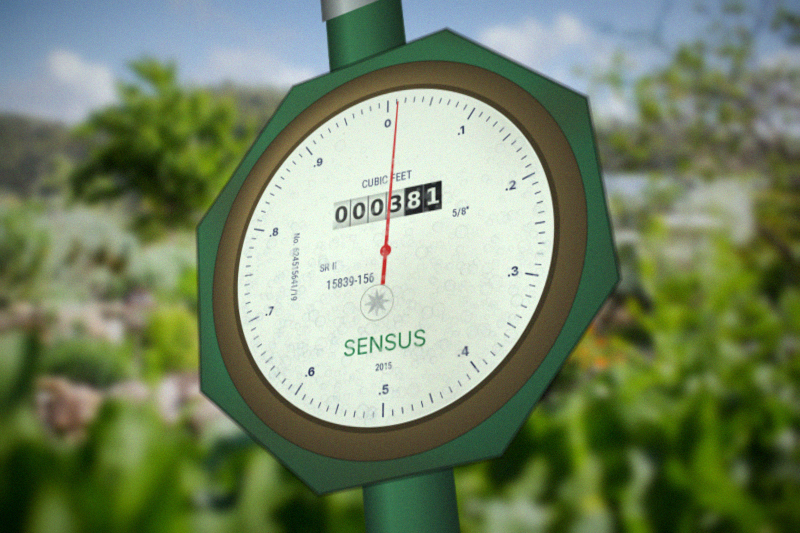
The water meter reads 381.01 (ft³)
